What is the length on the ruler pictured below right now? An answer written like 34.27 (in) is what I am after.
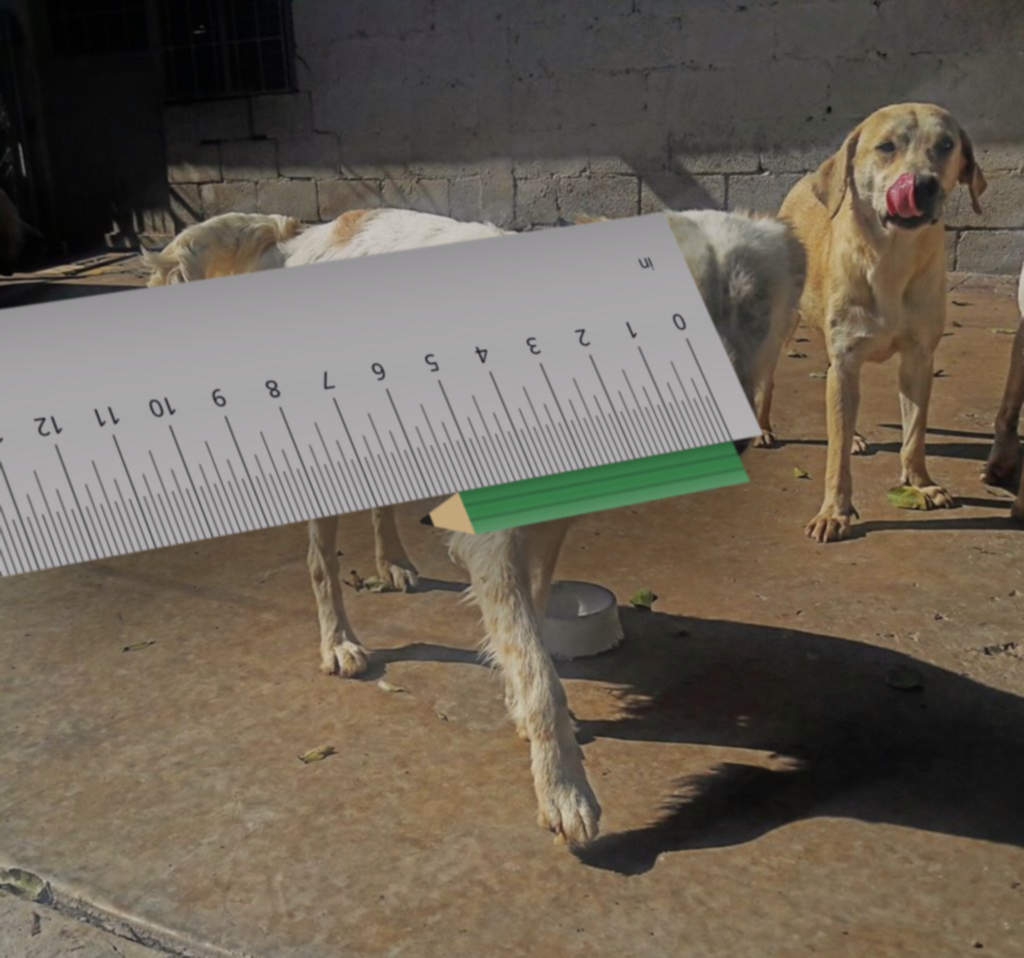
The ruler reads 6.375 (in)
